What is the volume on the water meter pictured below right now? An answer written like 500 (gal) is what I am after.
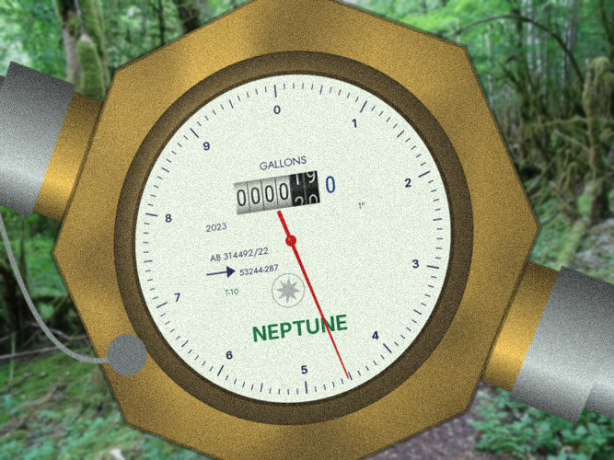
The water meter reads 194.5 (gal)
